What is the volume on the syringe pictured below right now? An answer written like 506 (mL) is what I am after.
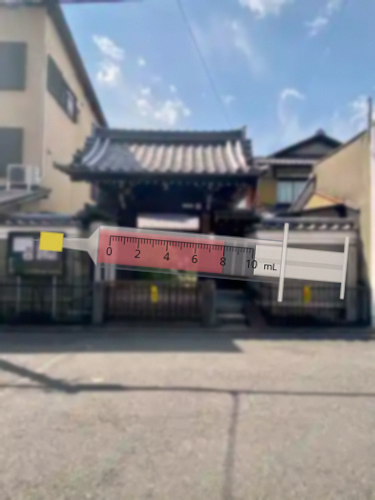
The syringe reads 8 (mL)
